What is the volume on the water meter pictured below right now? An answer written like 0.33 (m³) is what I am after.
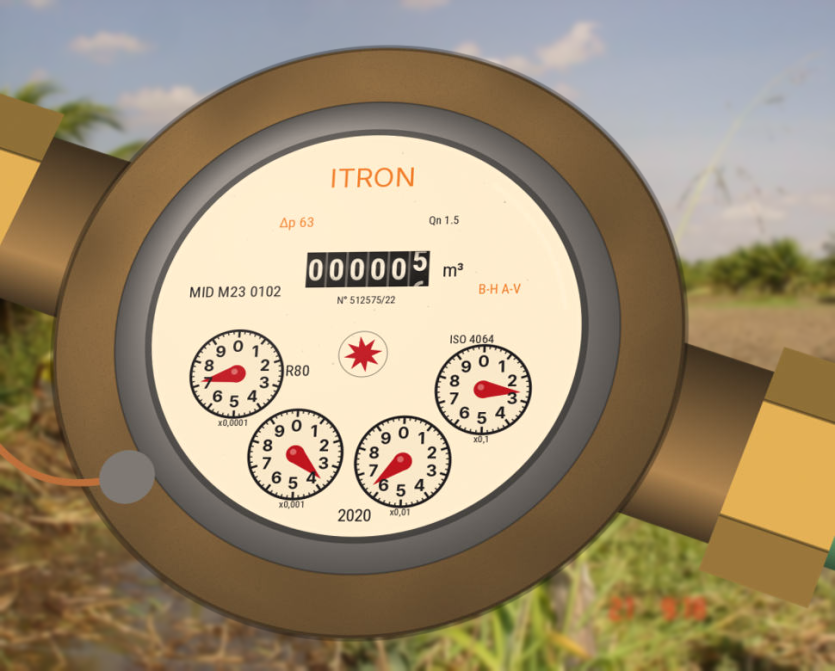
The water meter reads 5.2637 (m³)
